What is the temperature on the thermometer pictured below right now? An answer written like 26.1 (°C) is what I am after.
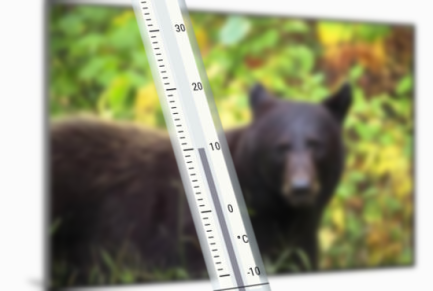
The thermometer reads 10 (°C)
